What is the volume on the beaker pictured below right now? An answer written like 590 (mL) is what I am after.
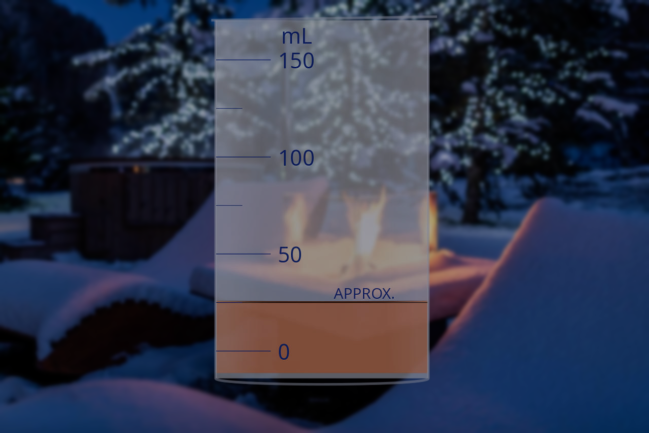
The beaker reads 25 (mL)
